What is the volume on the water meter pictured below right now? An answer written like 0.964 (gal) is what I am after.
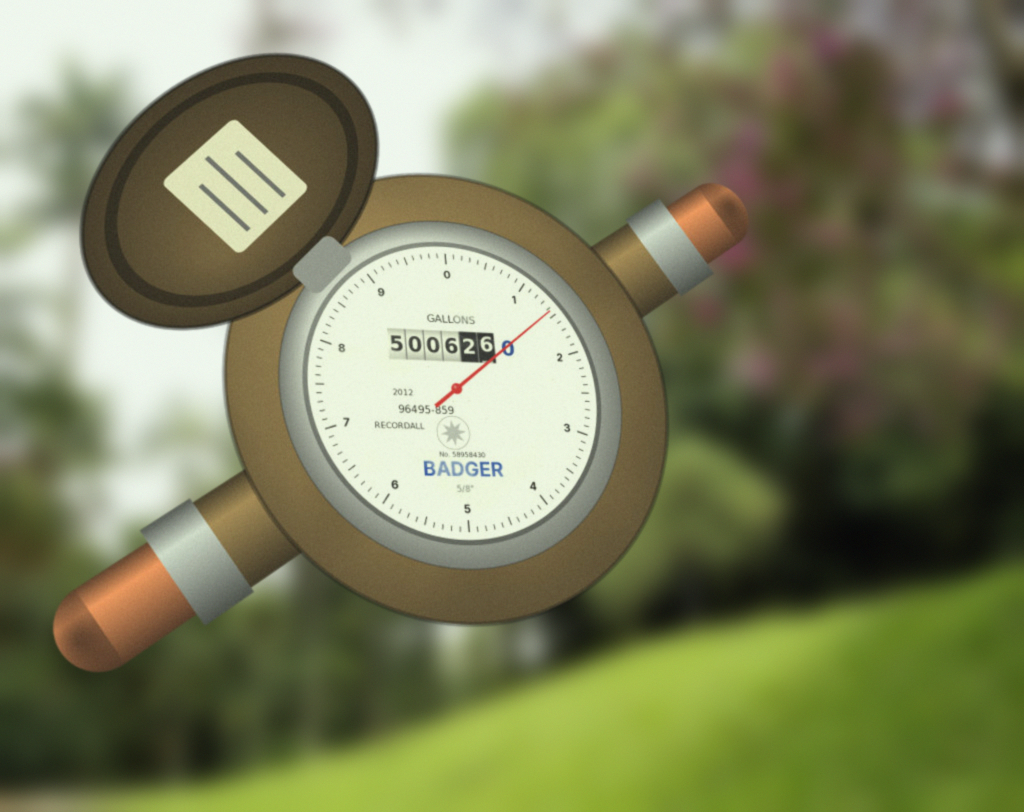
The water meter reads 5006261.4 (gal)
